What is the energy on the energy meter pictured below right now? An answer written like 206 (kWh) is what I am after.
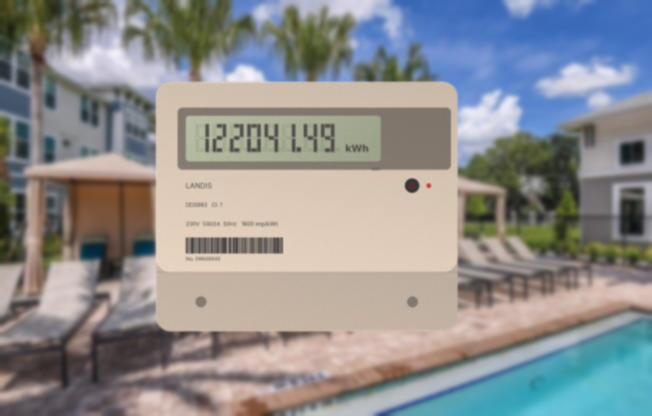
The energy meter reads 122041.49 (kWh)
